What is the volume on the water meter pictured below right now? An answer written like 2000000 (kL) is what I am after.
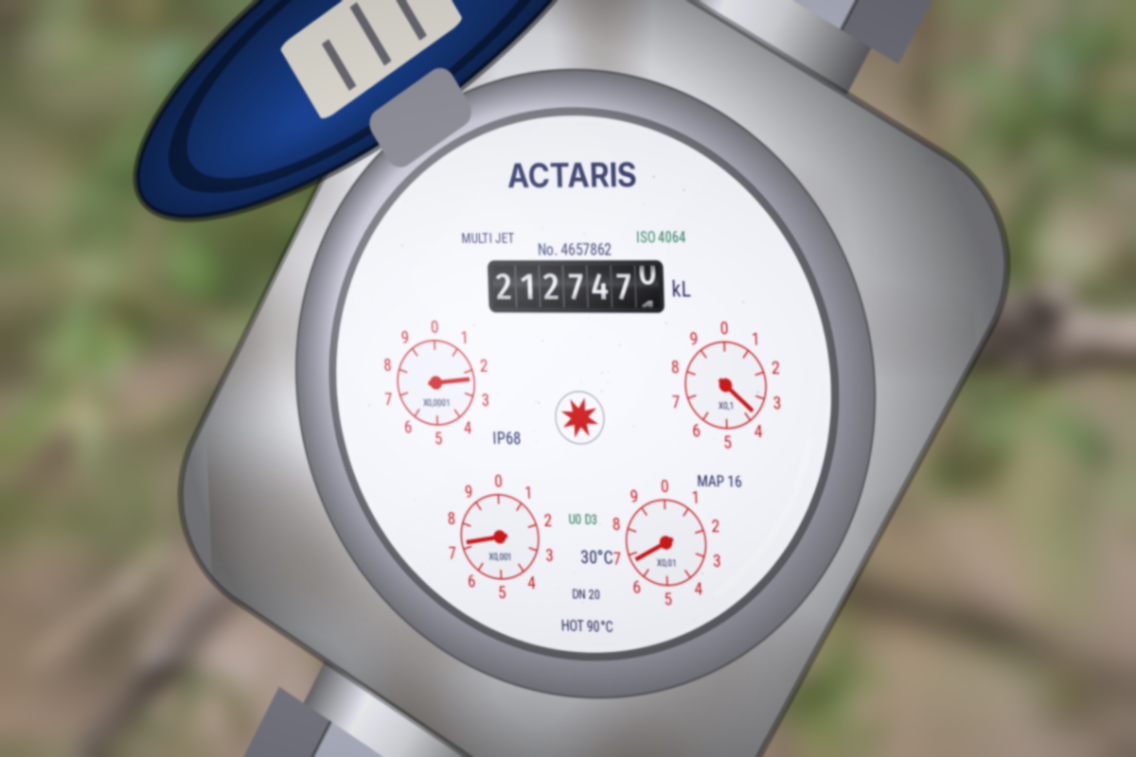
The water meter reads 2127470.3672 (kL)
